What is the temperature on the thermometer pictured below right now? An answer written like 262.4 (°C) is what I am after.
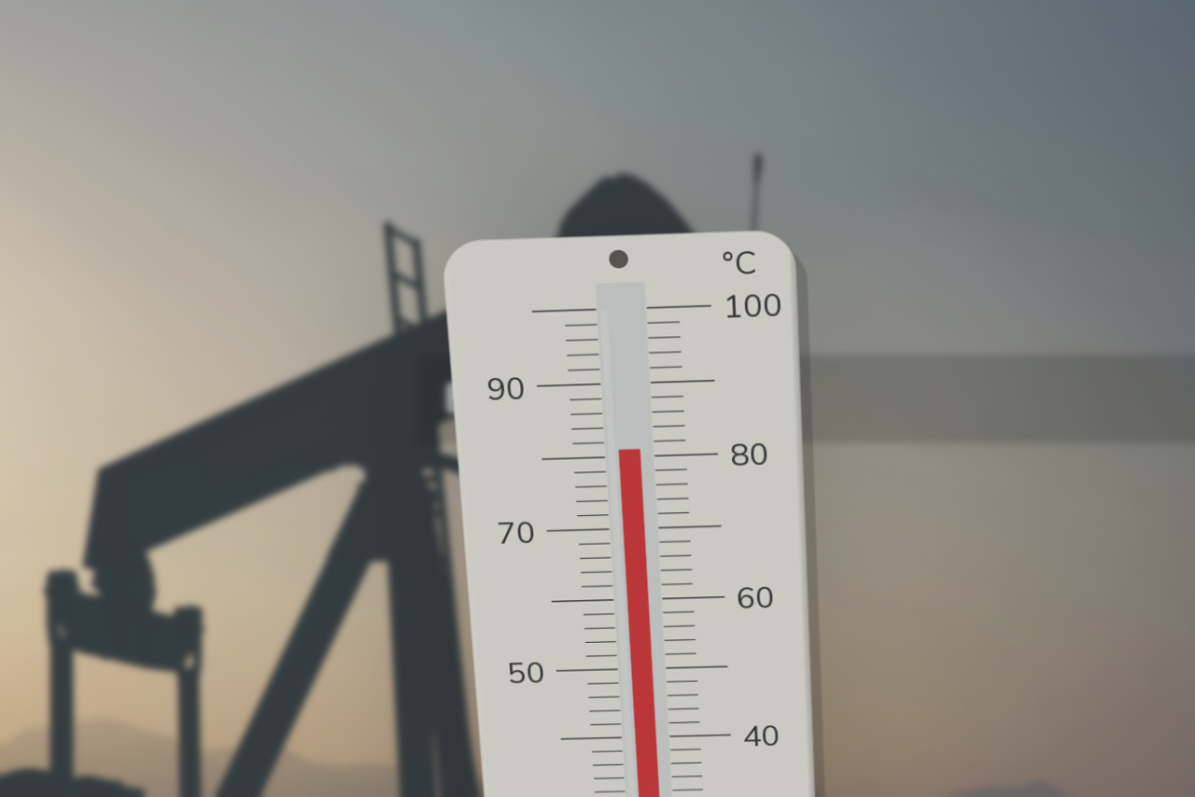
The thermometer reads 81 (°C)
